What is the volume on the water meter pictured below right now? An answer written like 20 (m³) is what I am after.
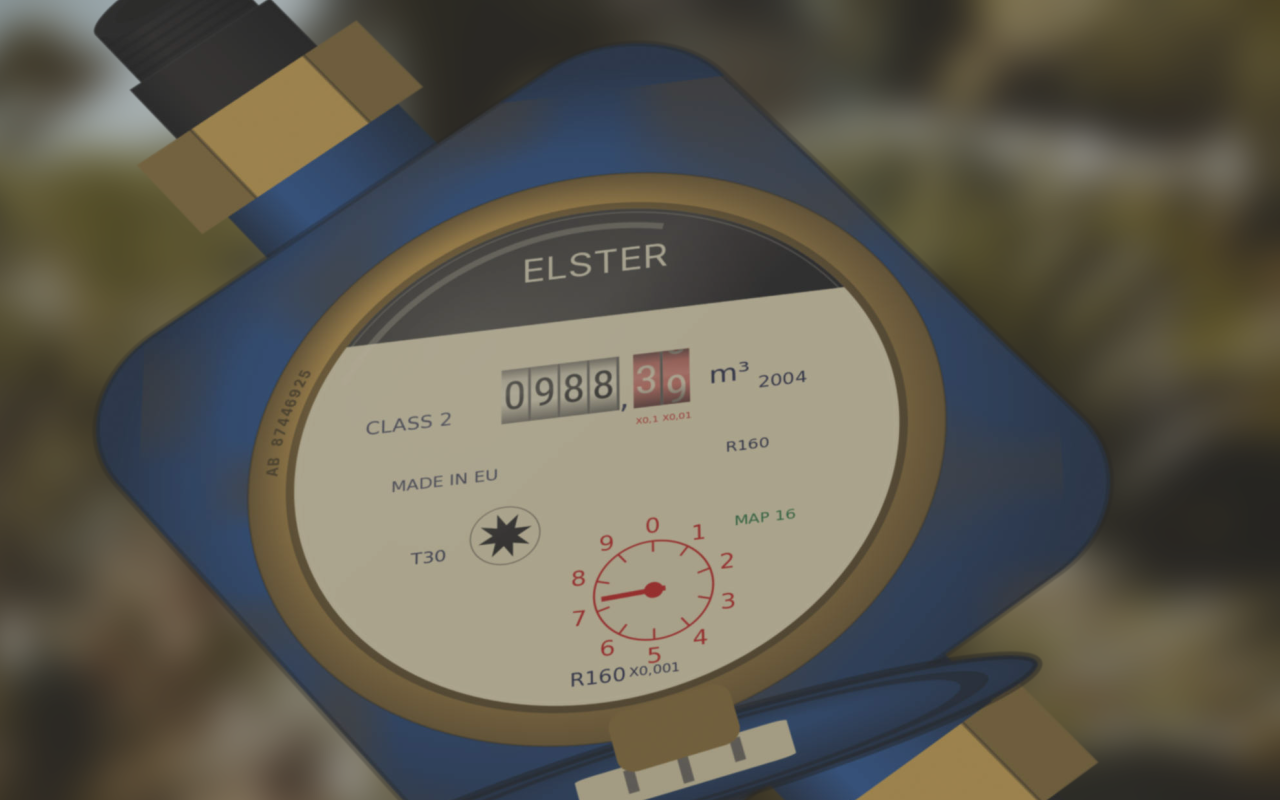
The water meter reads 988.387 (m³)
